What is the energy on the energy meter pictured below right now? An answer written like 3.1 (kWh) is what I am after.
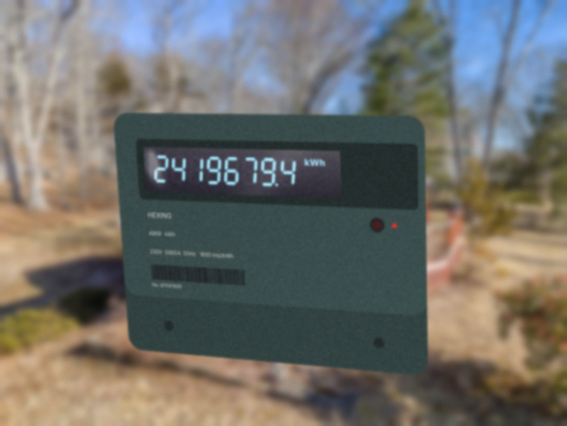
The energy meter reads 2419679.4 (kWh)
